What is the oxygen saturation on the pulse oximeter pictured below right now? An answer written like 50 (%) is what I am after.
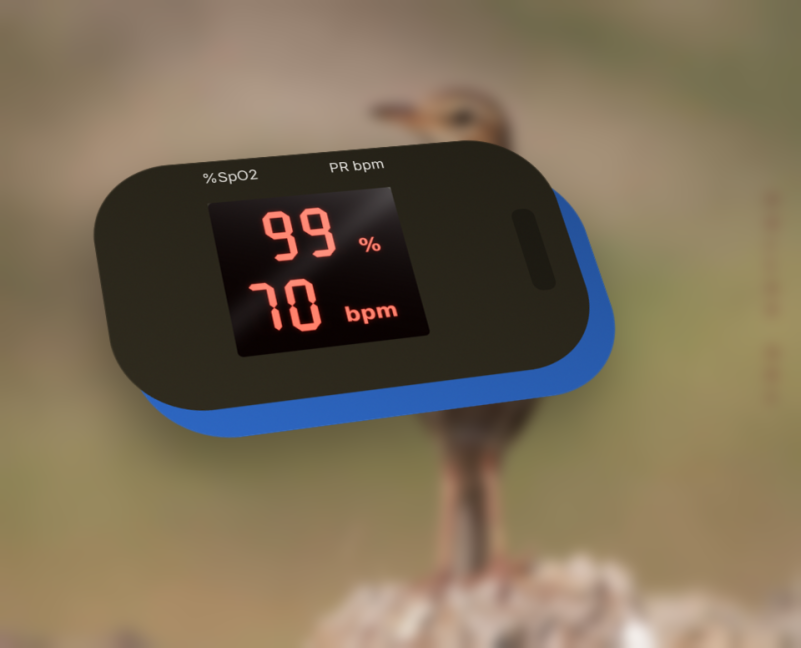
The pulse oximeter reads 99 (%)
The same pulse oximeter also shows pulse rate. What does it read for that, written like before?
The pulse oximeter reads 70 (bpm)
